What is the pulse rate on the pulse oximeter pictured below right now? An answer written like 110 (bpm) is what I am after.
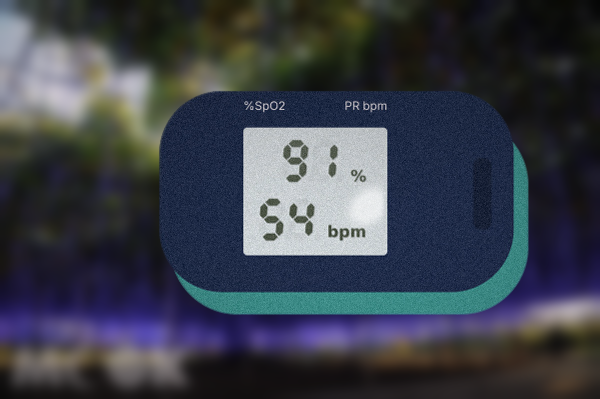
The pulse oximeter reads 54 (bpm)
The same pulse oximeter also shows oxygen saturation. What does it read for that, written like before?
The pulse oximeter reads 91 (%)
